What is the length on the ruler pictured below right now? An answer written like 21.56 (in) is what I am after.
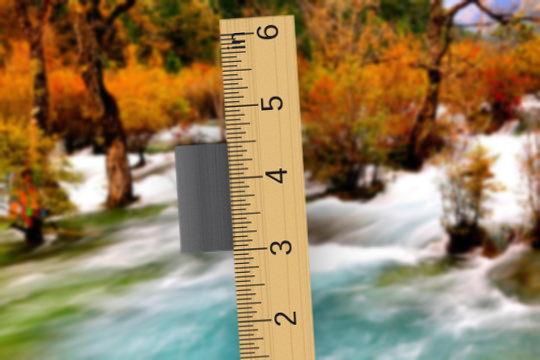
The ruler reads 1.5 (in)
